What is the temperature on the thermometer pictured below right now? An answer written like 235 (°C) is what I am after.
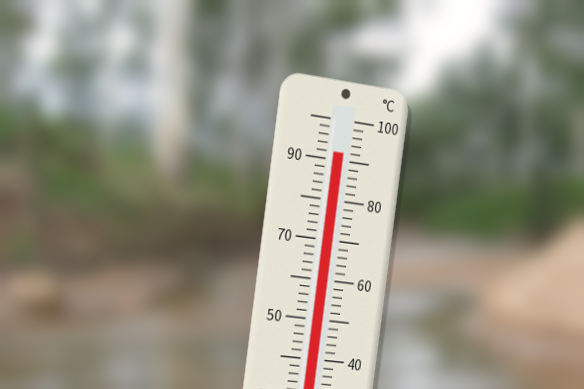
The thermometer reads 92 (°C)
